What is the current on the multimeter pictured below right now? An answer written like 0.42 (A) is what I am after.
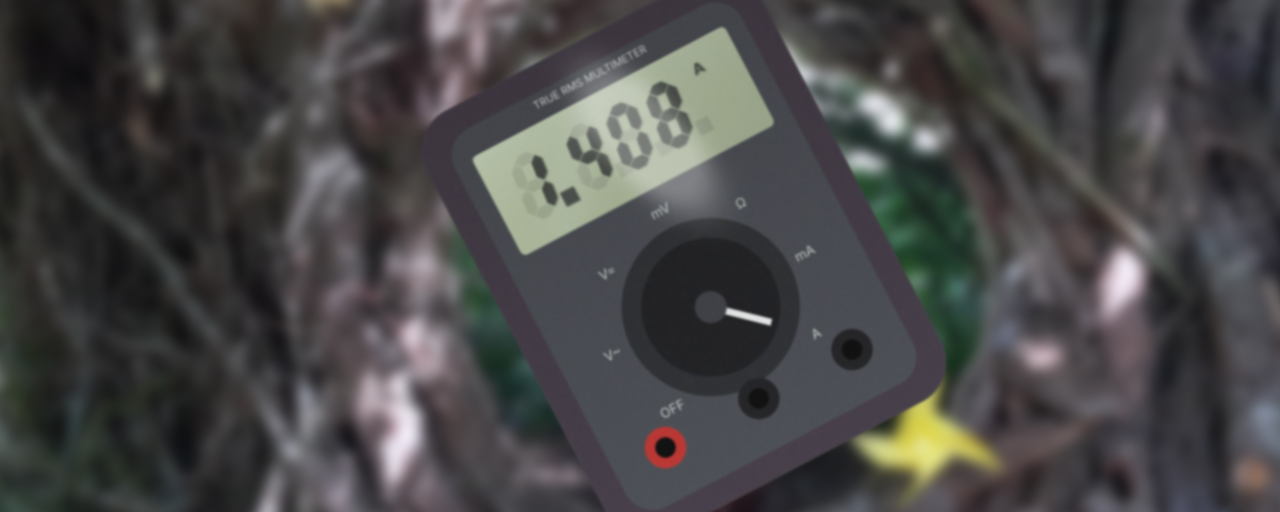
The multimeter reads 1.408 (A)
